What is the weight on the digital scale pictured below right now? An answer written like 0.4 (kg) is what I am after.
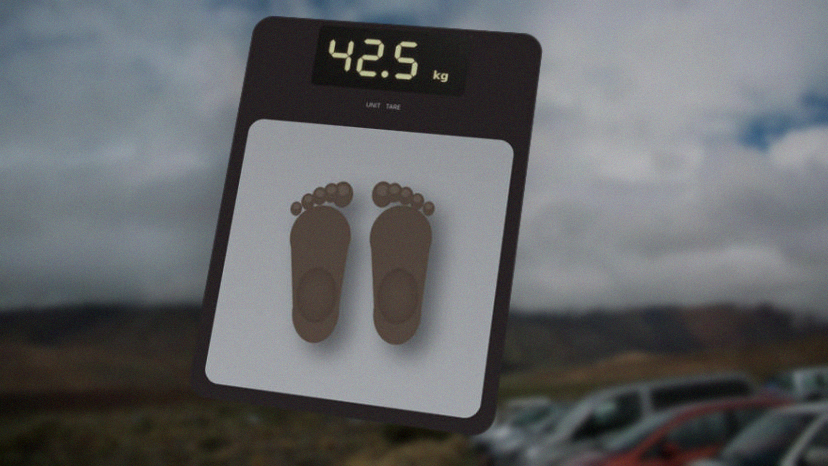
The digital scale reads 42.5 (kg)
